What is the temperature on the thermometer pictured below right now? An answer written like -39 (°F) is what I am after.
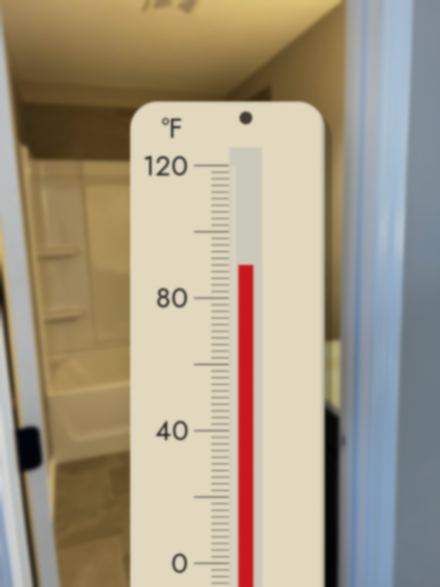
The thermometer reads 90 (°F)
